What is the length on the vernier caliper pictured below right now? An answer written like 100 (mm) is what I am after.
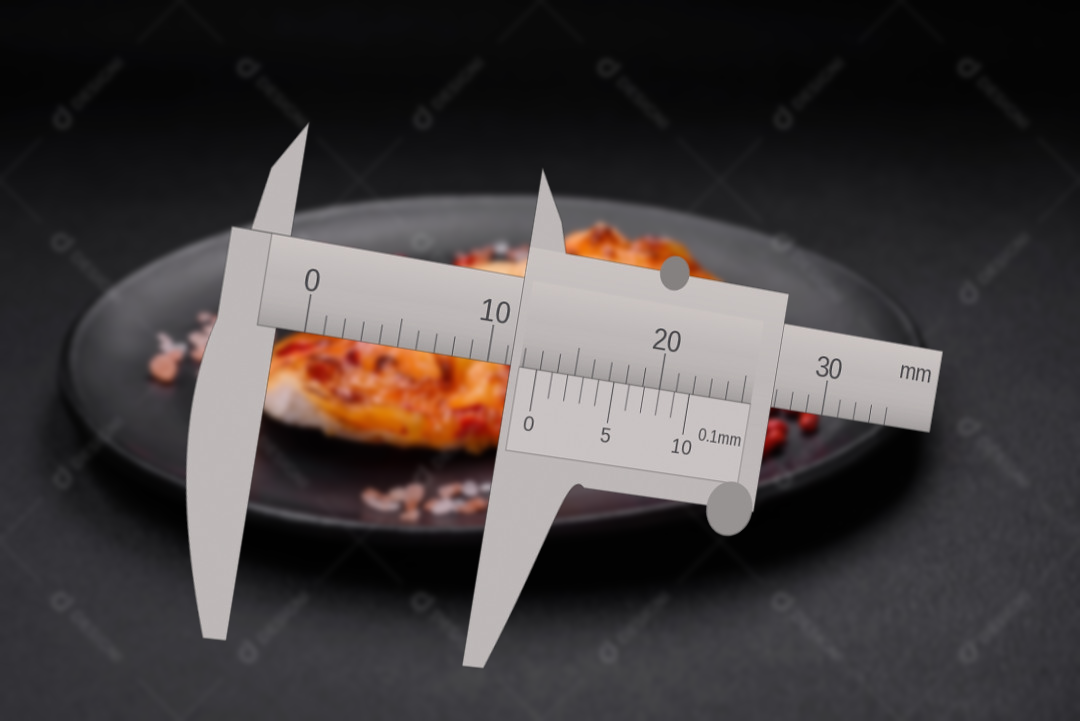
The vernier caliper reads 12.8 (mm)
